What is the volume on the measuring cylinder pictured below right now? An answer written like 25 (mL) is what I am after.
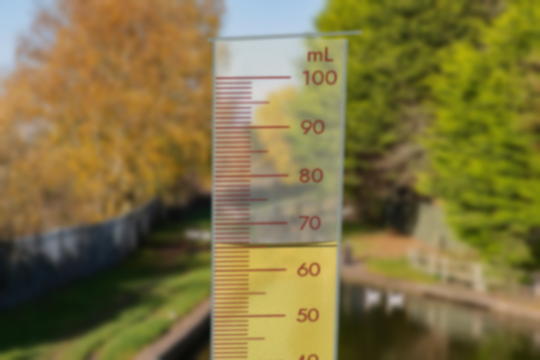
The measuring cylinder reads 65 (mL)
